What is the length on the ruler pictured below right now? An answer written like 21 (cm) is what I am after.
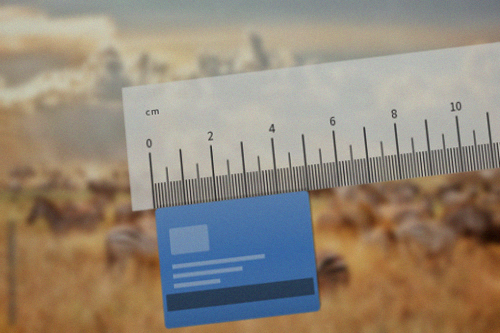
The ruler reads 5 (cm)
